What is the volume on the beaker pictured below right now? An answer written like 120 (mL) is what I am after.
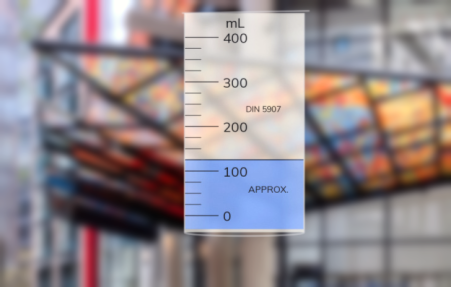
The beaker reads 125 (mL)
